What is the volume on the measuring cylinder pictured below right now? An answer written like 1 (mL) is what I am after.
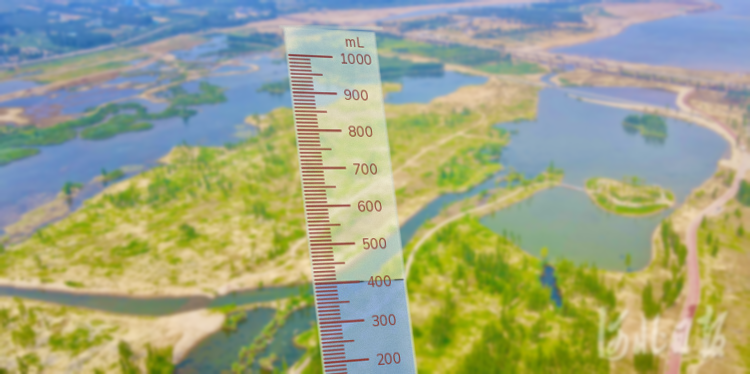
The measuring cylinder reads 400 (mL)
